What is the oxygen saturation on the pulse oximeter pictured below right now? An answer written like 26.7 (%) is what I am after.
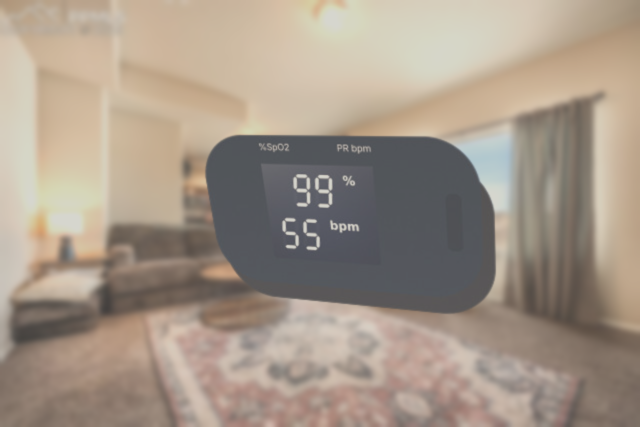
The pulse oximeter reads 99 (%)
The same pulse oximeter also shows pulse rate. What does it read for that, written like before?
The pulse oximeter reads 55 (bpm)
